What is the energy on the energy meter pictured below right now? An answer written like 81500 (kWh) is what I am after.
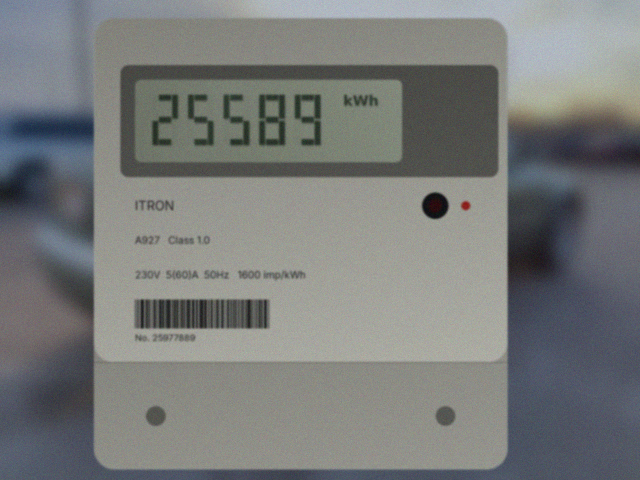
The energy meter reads 25589 (kWh)
